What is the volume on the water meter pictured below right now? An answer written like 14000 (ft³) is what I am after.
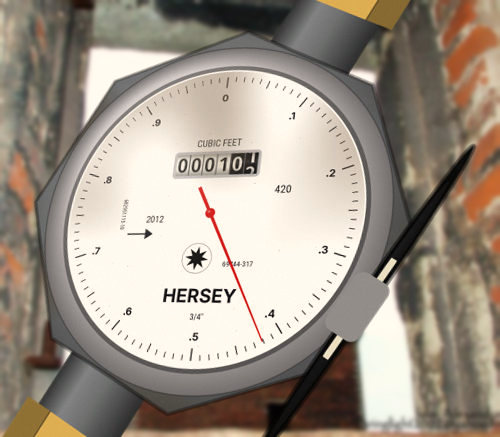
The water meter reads 101.42 (ft³)
